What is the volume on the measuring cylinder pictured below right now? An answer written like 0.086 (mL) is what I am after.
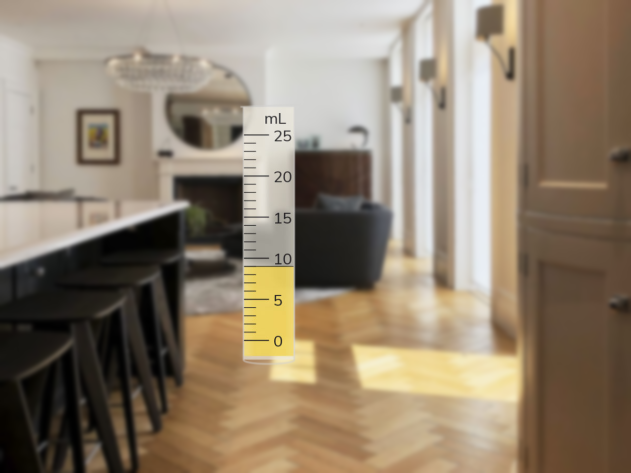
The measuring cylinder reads 9 (mL)
